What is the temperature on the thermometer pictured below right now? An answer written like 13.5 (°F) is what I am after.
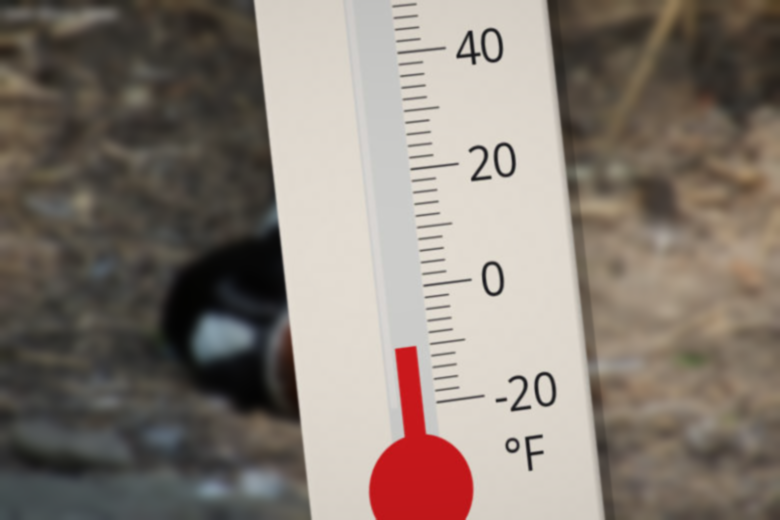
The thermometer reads -10 (°F)
